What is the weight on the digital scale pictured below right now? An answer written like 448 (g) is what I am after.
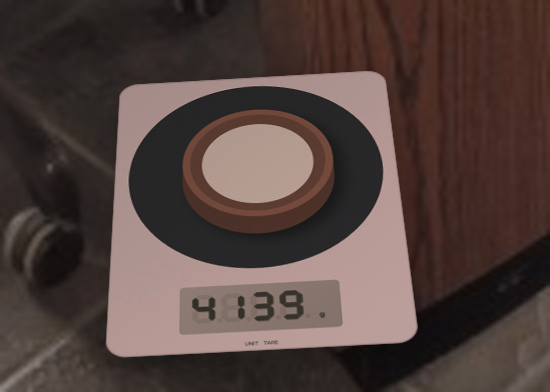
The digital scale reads 4139 (g)
